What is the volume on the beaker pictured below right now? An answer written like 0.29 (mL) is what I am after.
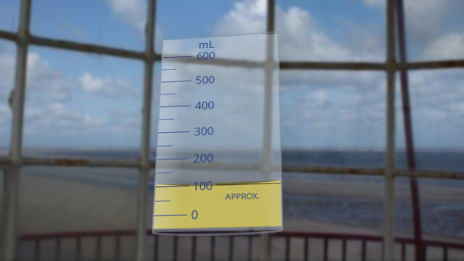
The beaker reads 100 (mL)
